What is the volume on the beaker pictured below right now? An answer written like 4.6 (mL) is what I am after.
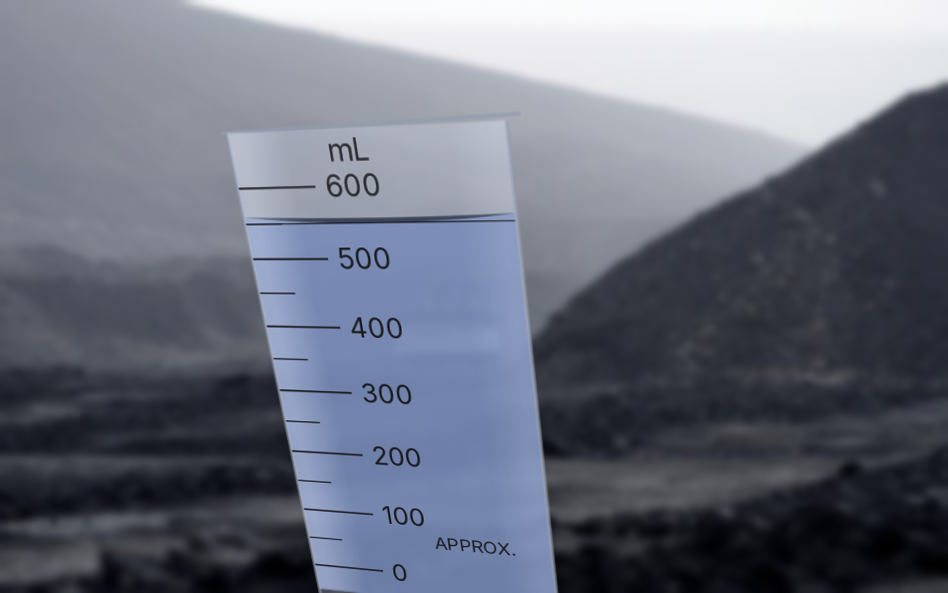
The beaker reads 550 (mL)
